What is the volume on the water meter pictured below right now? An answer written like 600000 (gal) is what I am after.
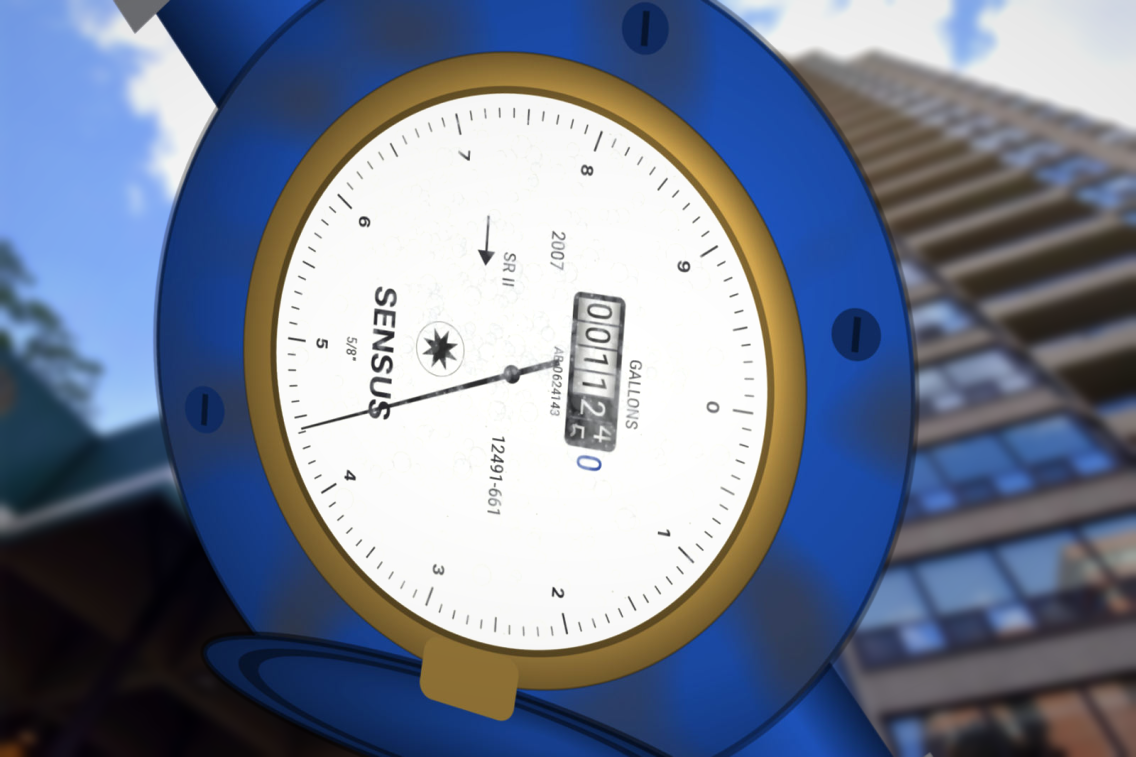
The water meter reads 11244.4 (gal)
